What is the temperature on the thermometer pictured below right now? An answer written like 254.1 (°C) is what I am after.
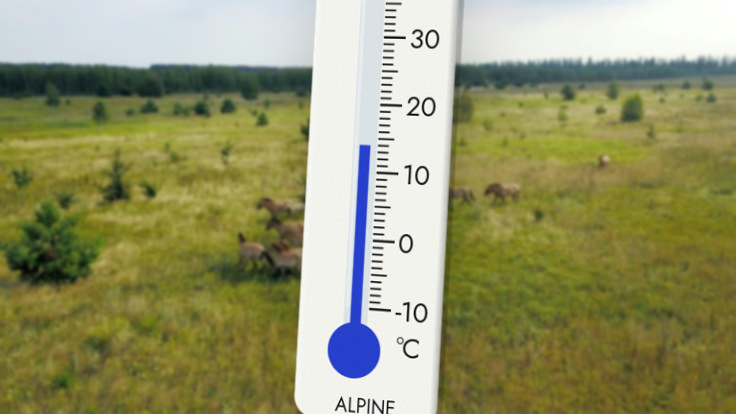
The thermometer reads 14 (°C)
